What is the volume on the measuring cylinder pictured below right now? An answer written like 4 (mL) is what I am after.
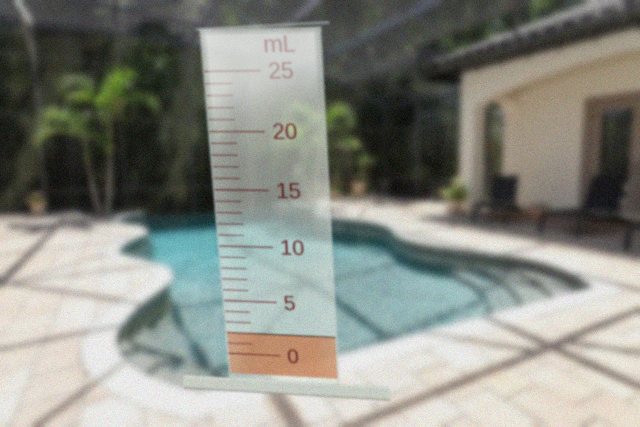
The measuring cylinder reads 2 (mL)
